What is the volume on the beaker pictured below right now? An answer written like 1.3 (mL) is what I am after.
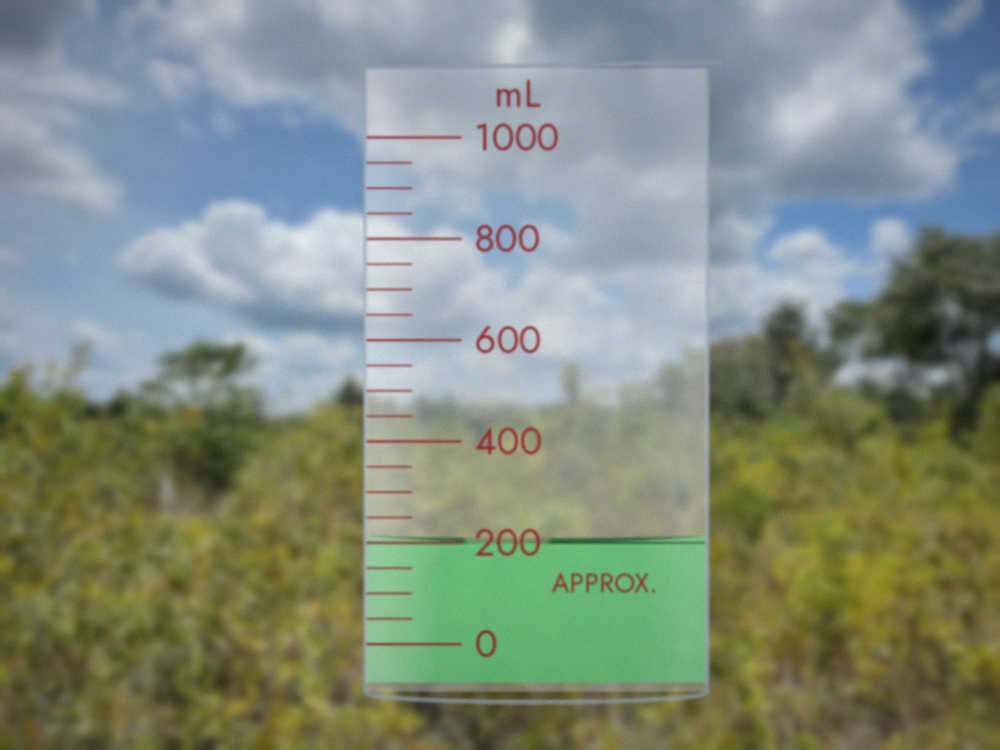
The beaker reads 200 (mL)
